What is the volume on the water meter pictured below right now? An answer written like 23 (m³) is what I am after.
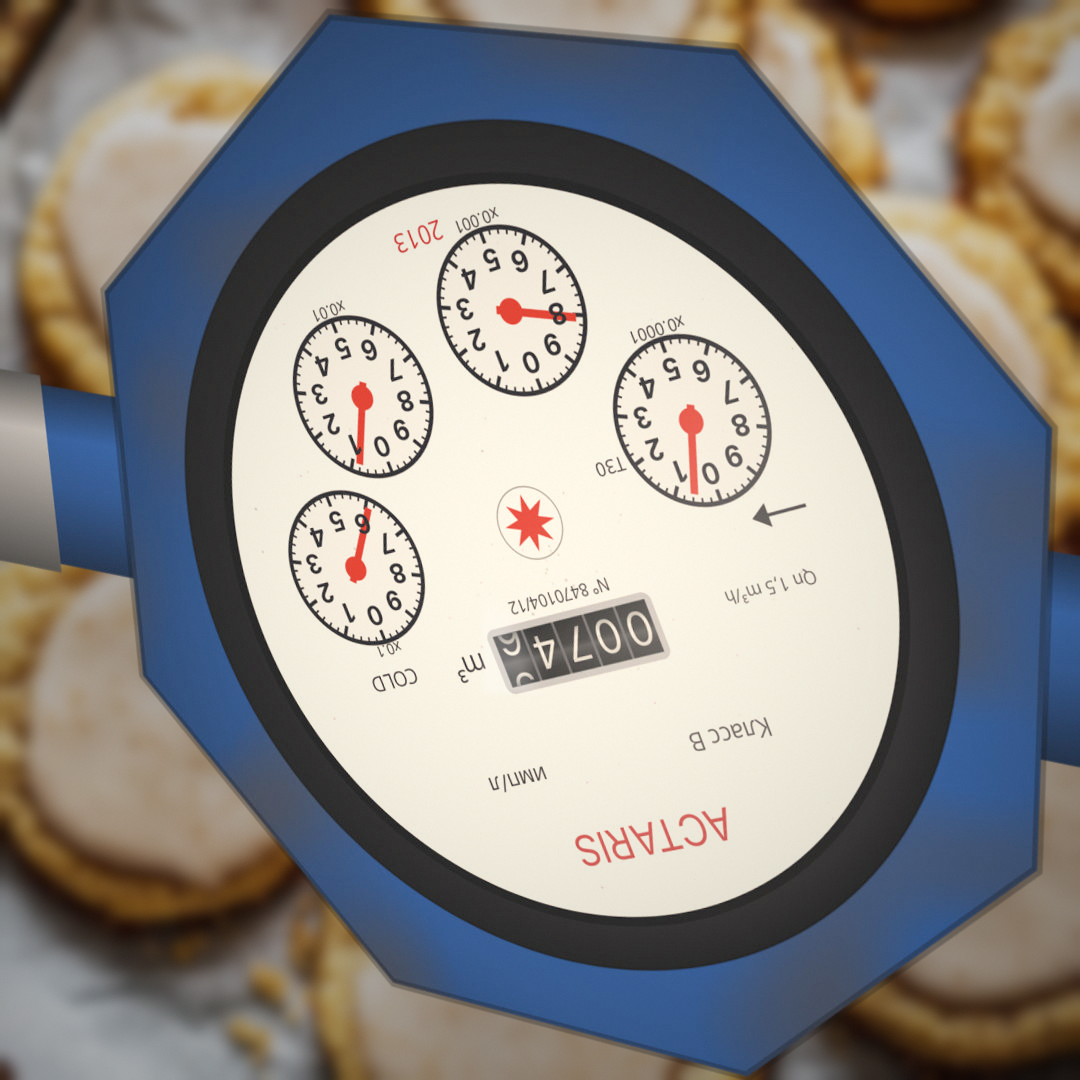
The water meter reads 745.6080 (m³)
